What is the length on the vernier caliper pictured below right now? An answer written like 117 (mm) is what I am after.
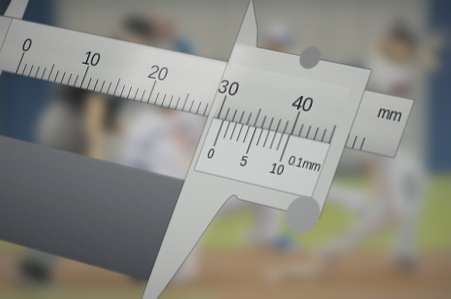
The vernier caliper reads 30.8 (mm)
